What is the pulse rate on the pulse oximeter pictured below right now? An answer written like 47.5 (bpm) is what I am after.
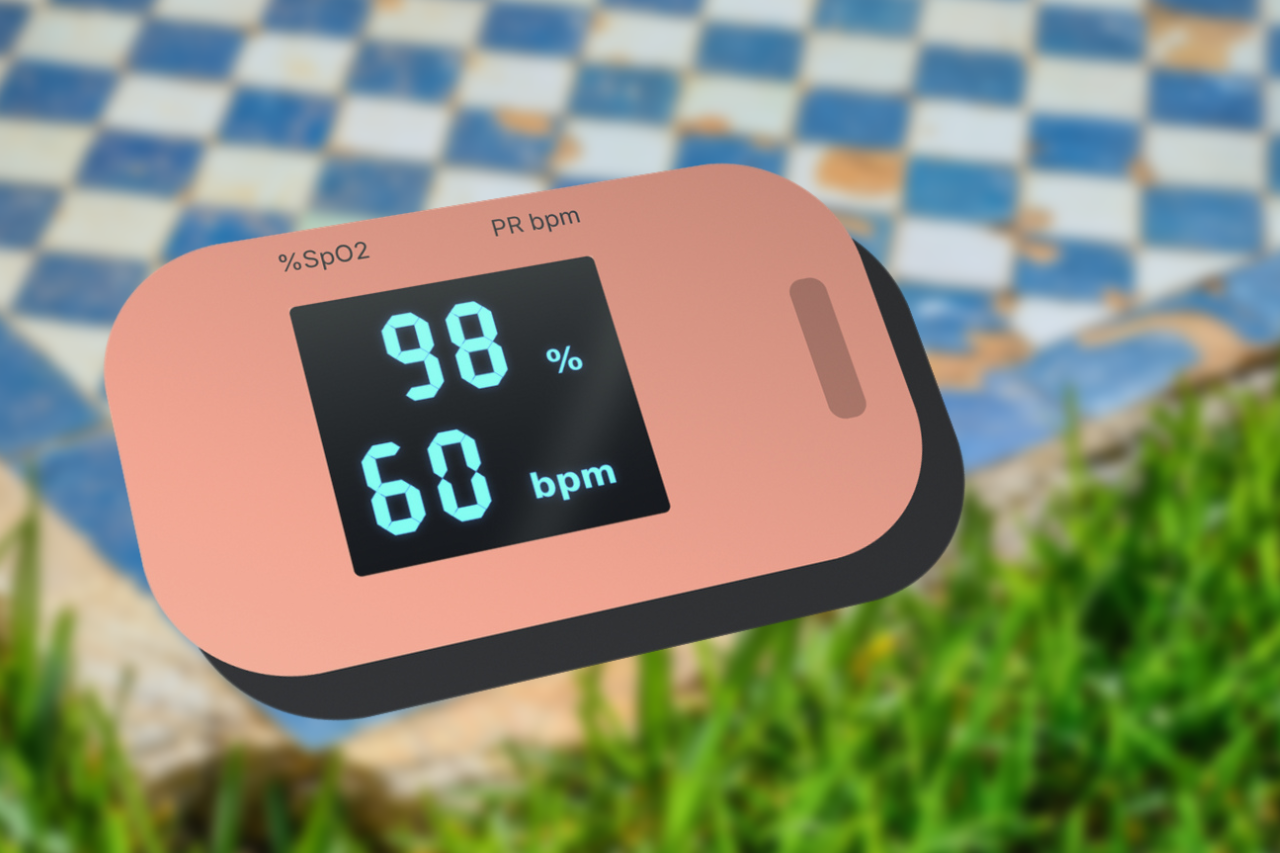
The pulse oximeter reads 60 (bpm)
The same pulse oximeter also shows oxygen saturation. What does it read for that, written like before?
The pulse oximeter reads 98 (%)
